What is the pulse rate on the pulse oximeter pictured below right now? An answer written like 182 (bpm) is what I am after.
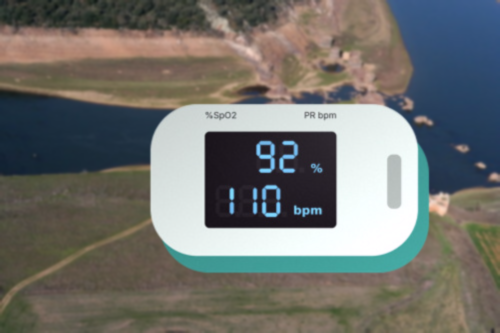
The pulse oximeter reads 110 (bpm)
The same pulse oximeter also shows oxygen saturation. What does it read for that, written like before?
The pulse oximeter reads 92 (%)
